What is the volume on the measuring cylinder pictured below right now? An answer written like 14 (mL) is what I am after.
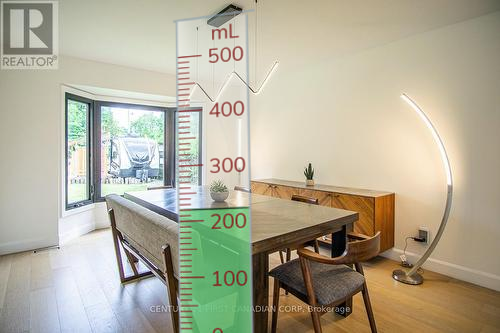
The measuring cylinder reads 220 (mL)
